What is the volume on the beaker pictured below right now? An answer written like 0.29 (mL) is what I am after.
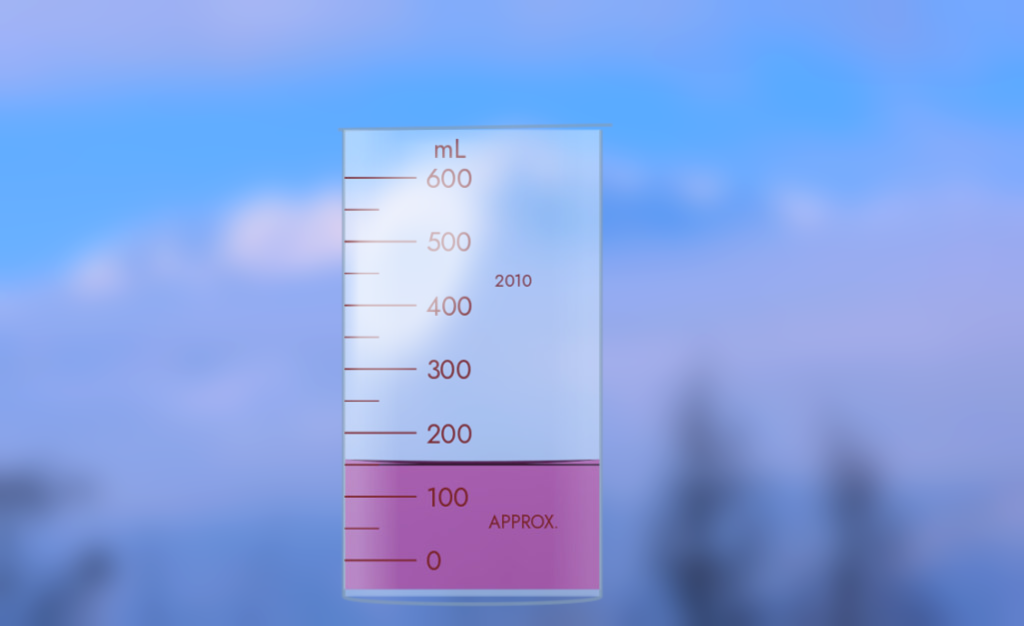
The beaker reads 150 (mL)
